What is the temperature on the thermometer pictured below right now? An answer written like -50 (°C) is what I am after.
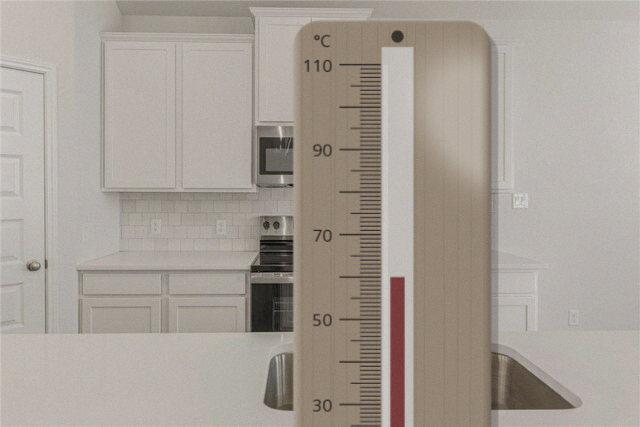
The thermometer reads 60 (°C)
